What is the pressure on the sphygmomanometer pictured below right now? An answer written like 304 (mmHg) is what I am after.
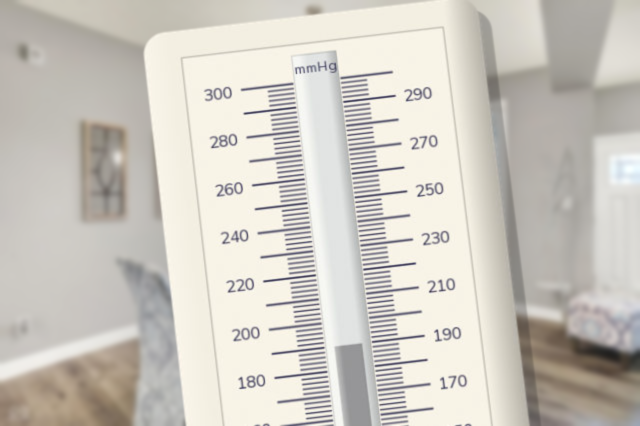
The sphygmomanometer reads 190 (mmHg)
